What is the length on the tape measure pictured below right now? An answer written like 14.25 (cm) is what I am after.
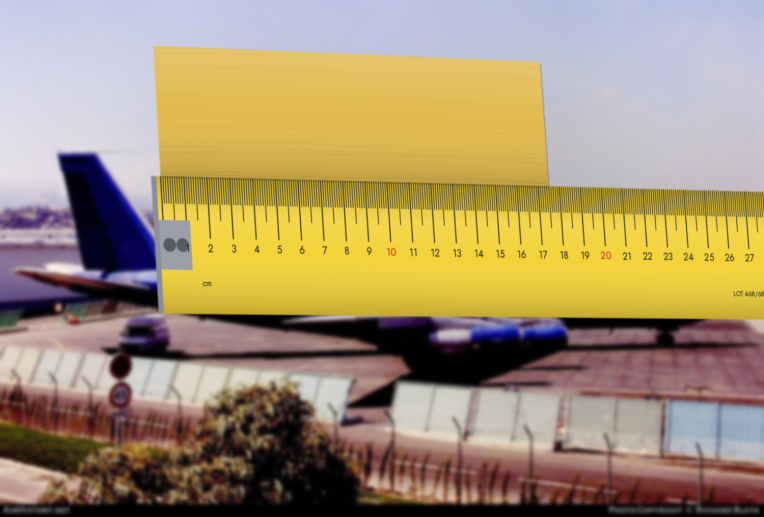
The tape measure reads 17.5 (cm)
